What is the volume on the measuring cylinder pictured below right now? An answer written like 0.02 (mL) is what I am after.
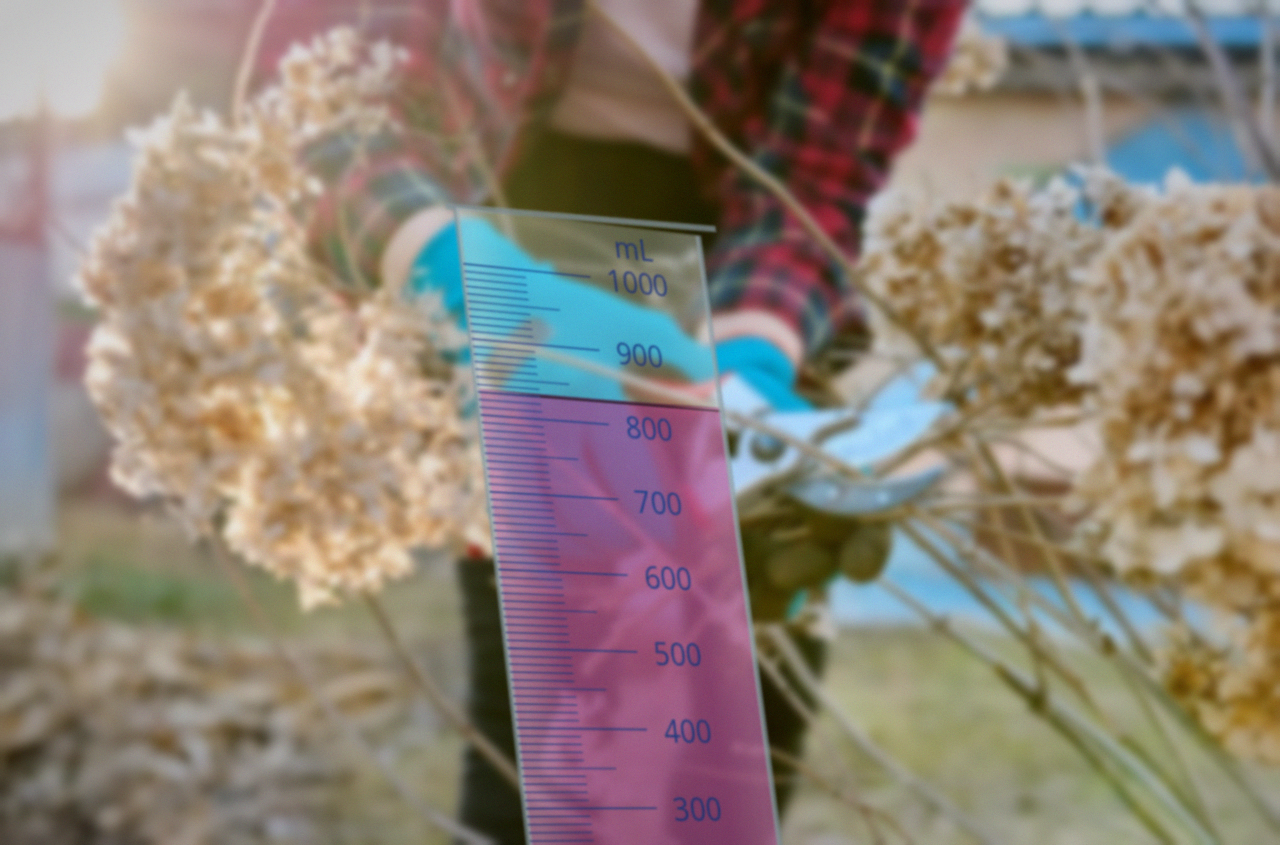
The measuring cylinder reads 830 (mL)
